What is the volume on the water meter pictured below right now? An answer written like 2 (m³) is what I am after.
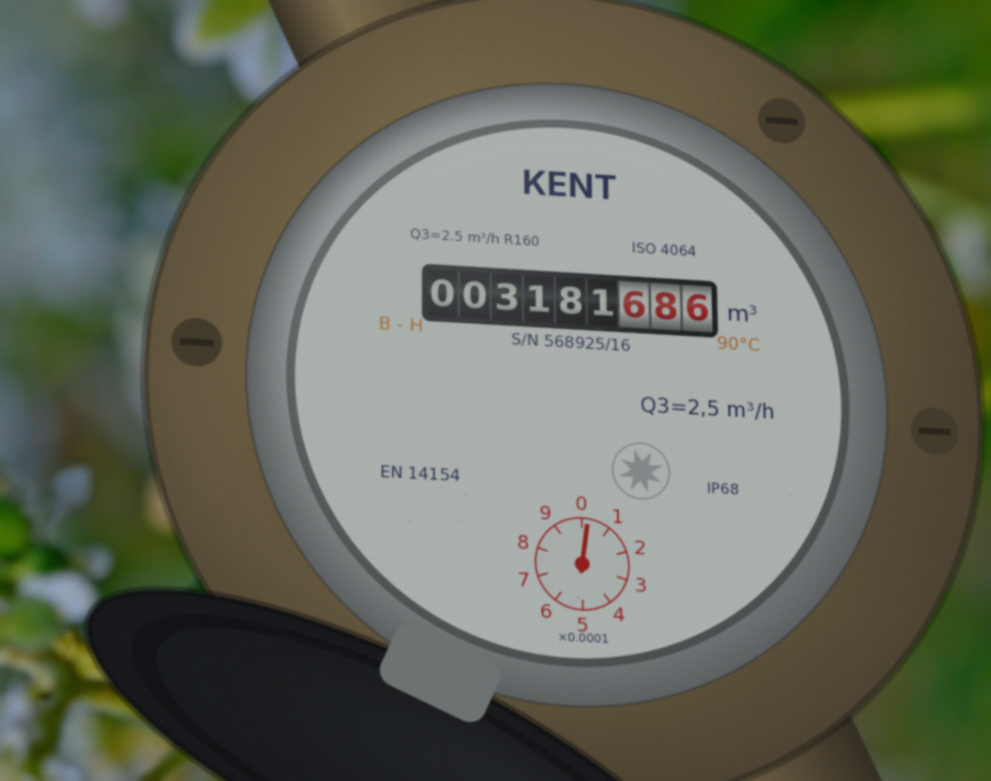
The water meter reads 3181.6860 (m³)
